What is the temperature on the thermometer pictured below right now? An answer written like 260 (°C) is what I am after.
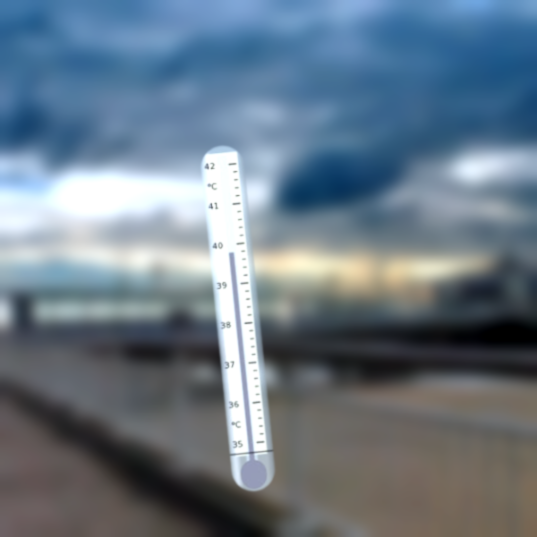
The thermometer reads 39.8 (°C)
